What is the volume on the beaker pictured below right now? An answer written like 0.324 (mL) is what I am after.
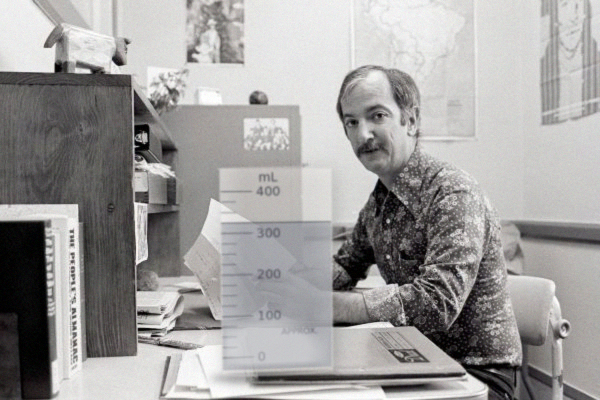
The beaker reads 325 (mL)
